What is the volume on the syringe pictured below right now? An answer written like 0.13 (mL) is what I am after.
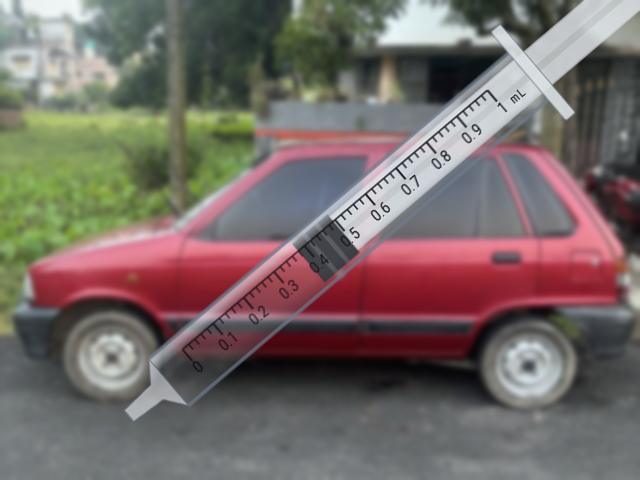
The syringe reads 0.38 (mL)
